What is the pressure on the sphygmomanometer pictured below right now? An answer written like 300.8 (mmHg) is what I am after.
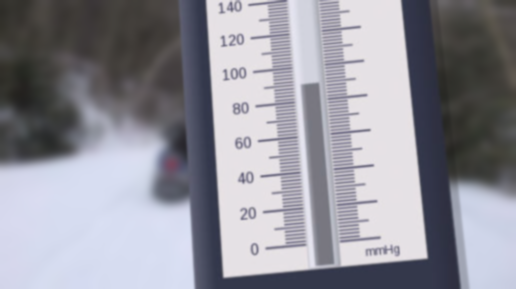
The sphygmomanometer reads 90 (mmHg)
